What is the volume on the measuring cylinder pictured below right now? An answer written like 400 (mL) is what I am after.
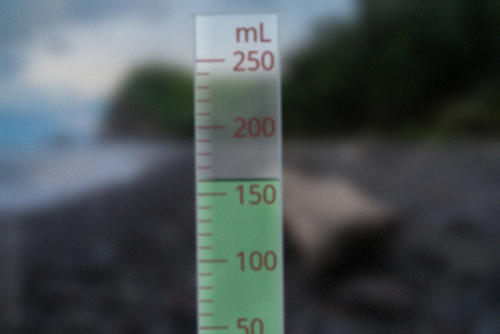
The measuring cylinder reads 160 (mL)
